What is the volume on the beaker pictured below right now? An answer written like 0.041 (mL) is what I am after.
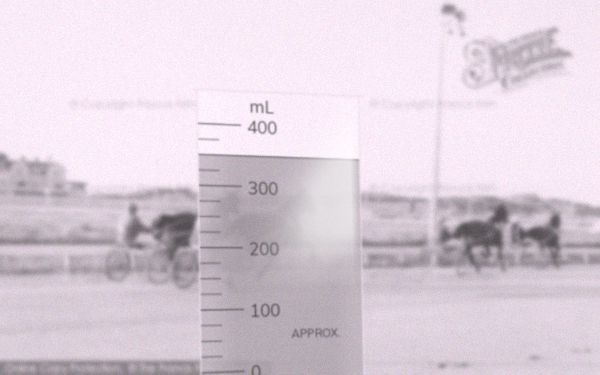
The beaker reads 350 (mL)
